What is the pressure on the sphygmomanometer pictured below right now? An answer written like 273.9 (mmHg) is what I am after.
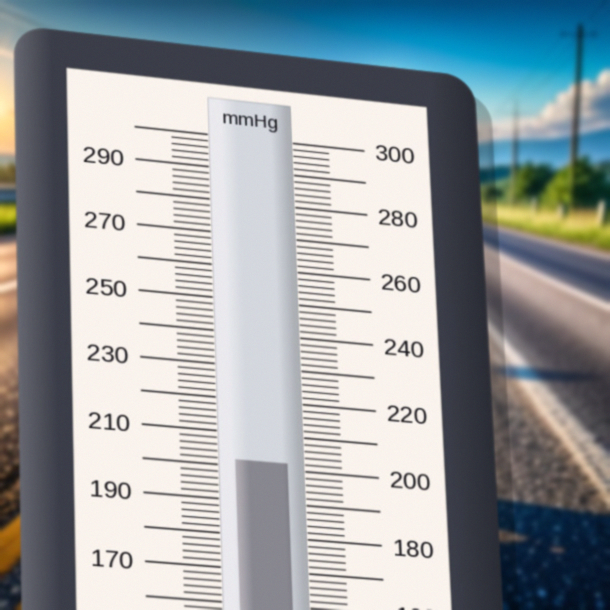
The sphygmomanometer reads 202 (mmHg)
